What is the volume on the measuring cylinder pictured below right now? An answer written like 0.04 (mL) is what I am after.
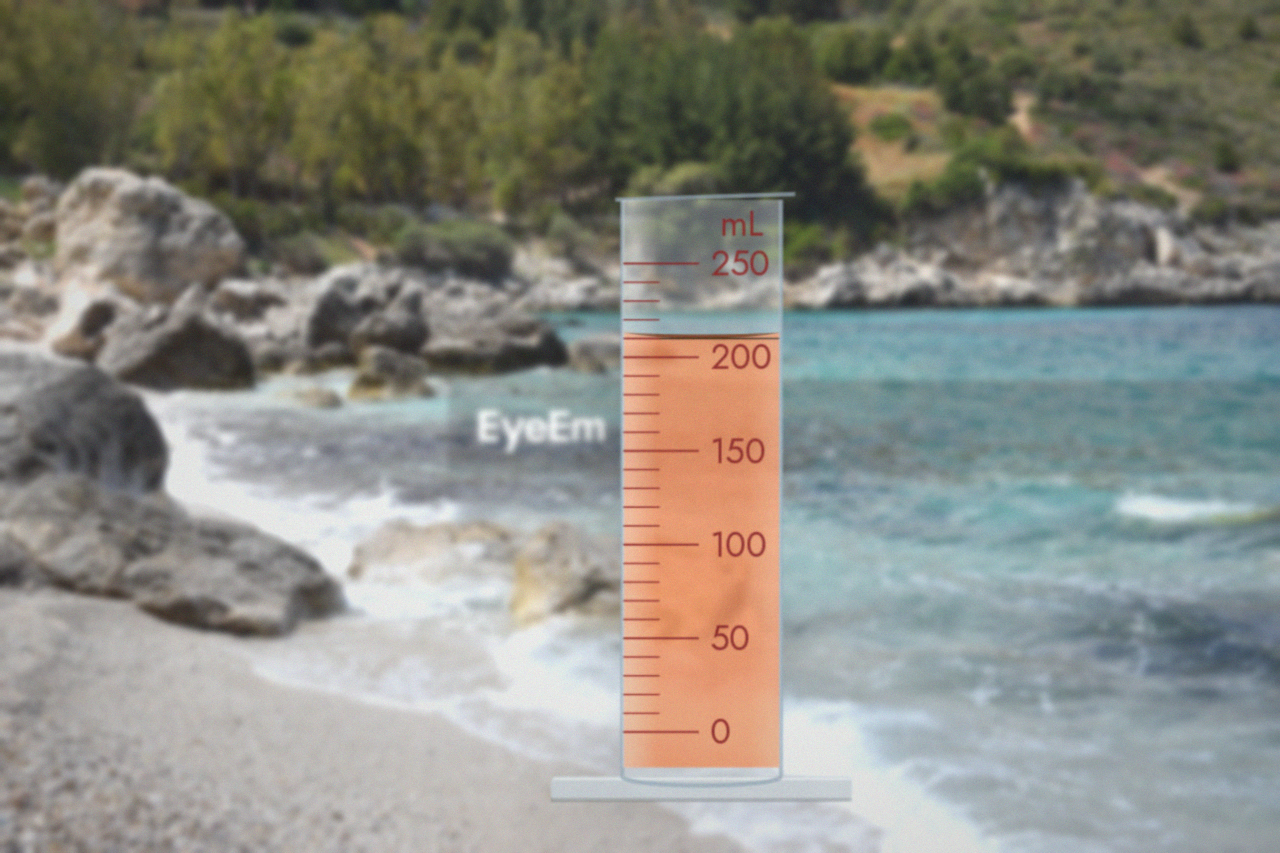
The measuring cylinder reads 210 (mL)
